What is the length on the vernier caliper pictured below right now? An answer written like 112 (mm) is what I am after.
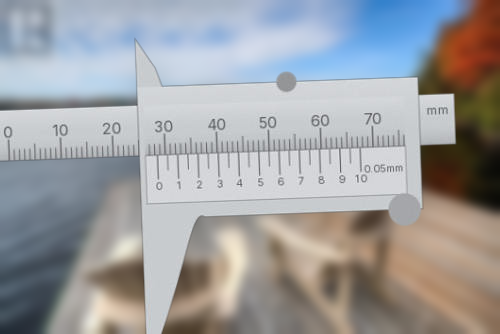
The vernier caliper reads 28.5 (mm)
